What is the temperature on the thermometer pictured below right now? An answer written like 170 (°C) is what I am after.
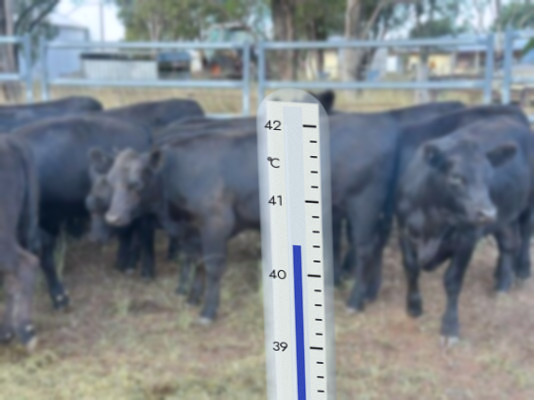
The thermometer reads 40.4 (°C)
